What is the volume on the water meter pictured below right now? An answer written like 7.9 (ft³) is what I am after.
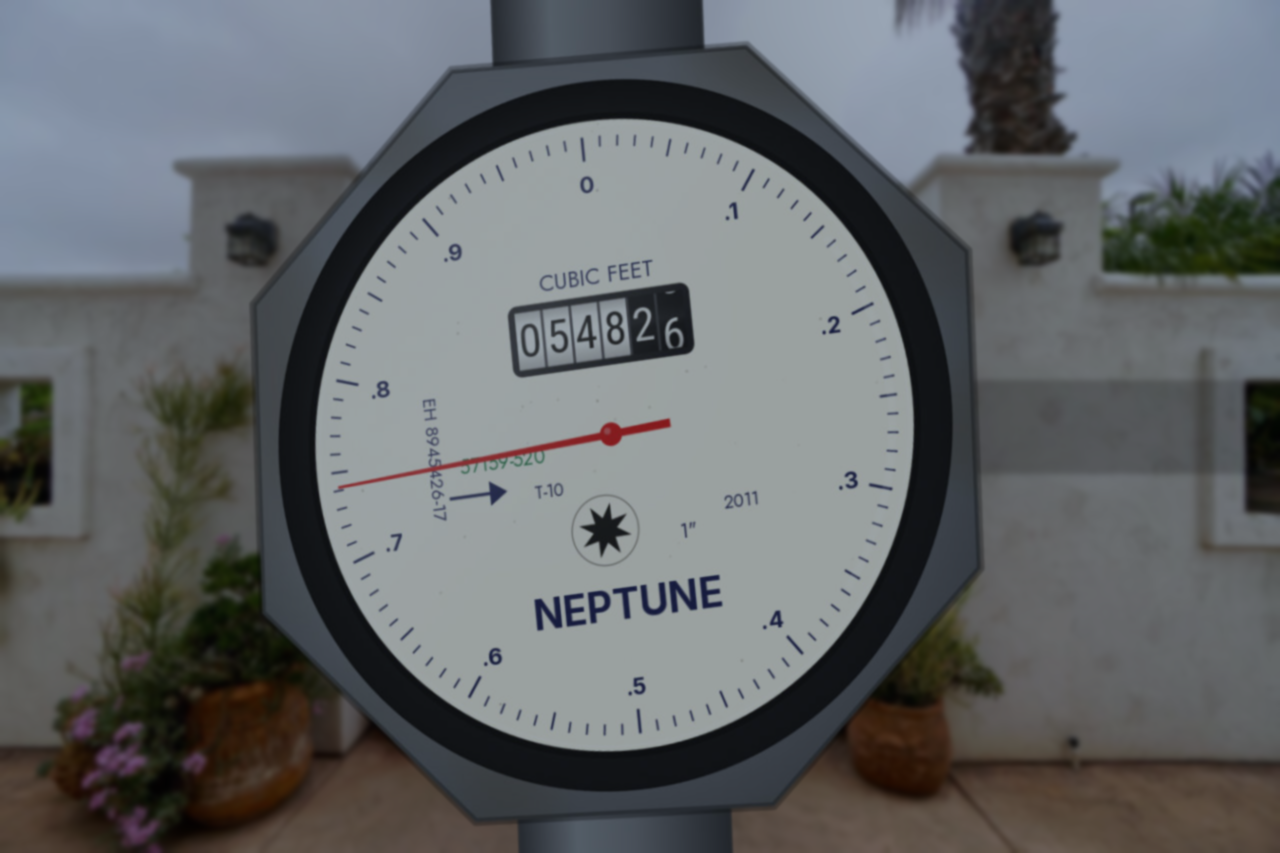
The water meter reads 54825.74 (ft³)
